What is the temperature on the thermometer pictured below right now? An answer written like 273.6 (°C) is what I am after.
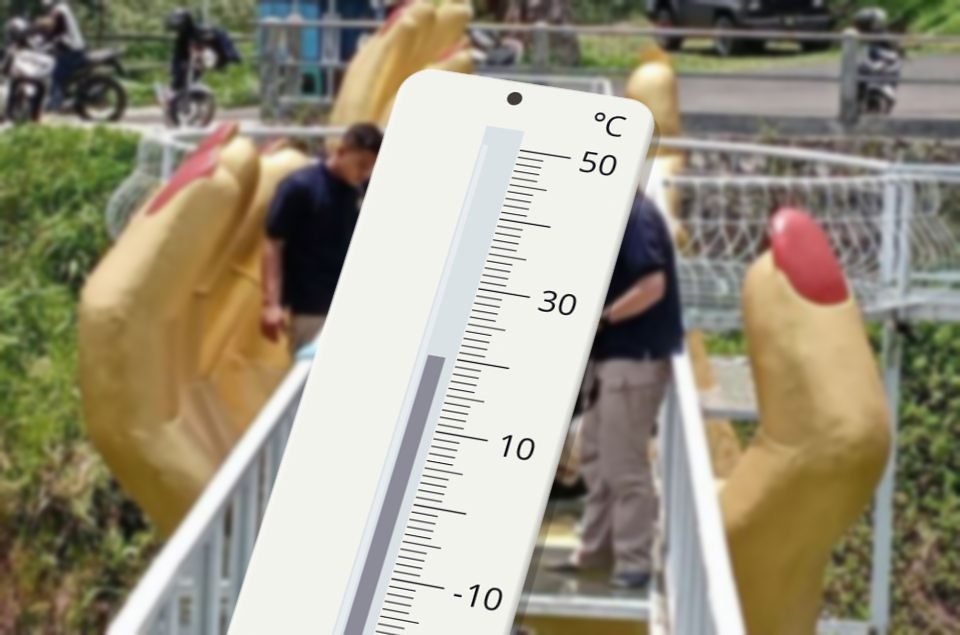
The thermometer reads 20 (°C)
